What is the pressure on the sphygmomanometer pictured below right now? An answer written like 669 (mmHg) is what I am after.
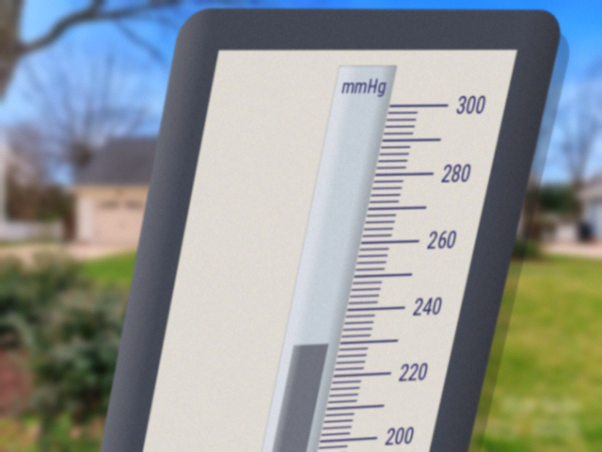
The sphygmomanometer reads 230 (mmHg)
